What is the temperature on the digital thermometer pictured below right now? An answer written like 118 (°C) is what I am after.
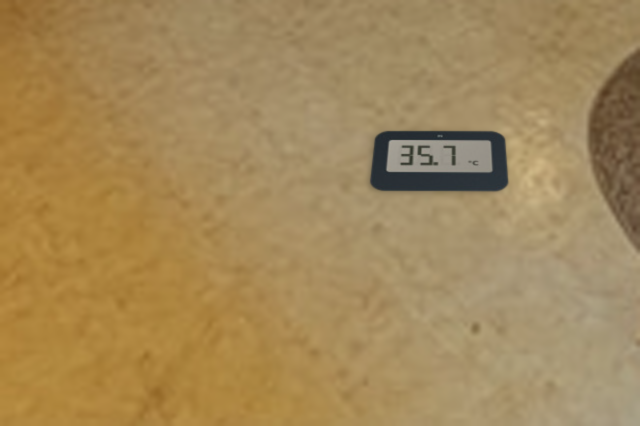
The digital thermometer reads 35.7 (°C)
